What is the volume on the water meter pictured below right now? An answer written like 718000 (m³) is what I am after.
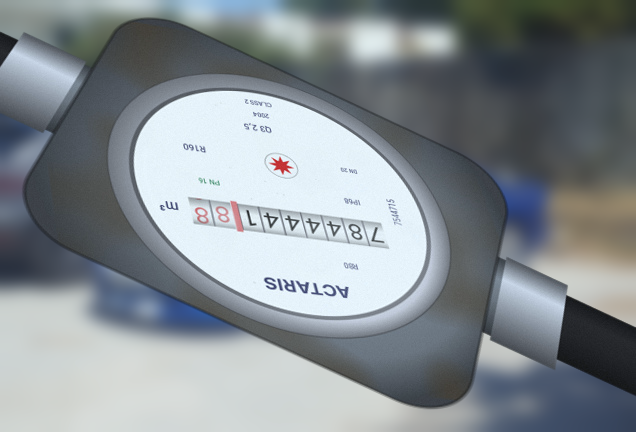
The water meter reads 7844441.88 (m³)
